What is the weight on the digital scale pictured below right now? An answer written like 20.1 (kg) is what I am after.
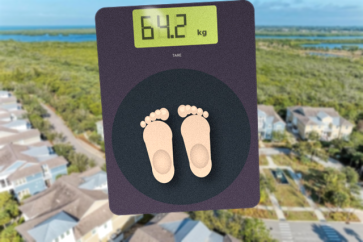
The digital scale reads 64.2 (kg)
